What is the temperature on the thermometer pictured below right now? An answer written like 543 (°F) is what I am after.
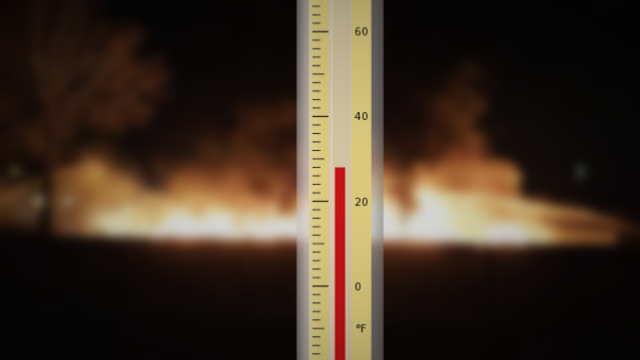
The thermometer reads 28 (°F)
